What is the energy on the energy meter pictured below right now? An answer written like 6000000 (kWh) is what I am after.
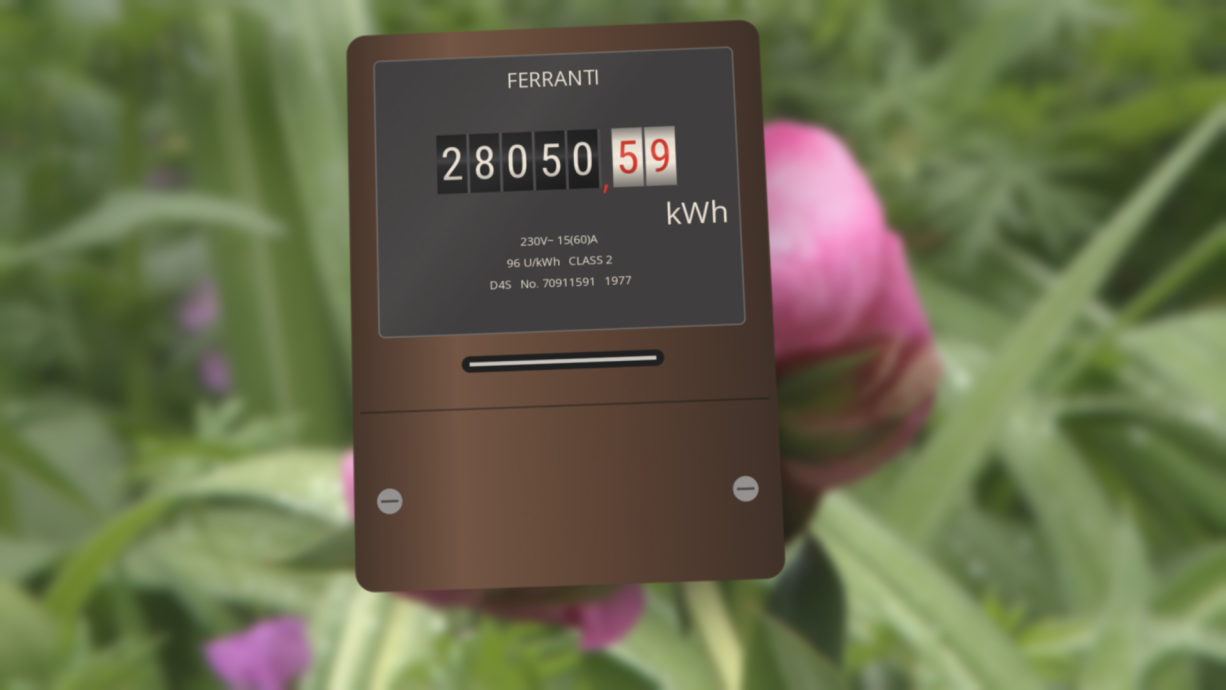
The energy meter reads 28050.59 (kWh)
